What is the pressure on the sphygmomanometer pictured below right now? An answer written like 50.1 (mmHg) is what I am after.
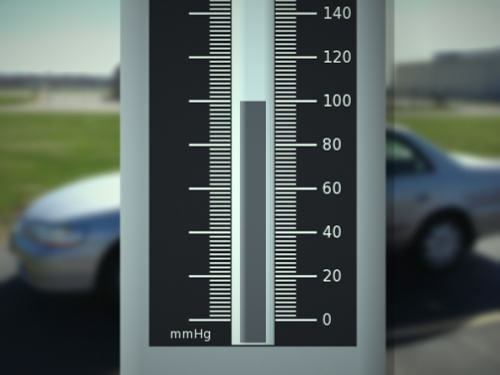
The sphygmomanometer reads 100 (mmHg)
